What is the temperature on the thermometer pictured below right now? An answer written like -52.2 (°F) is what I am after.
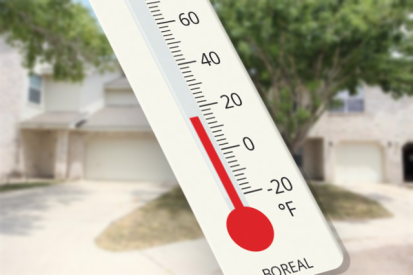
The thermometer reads 16 (°F)
